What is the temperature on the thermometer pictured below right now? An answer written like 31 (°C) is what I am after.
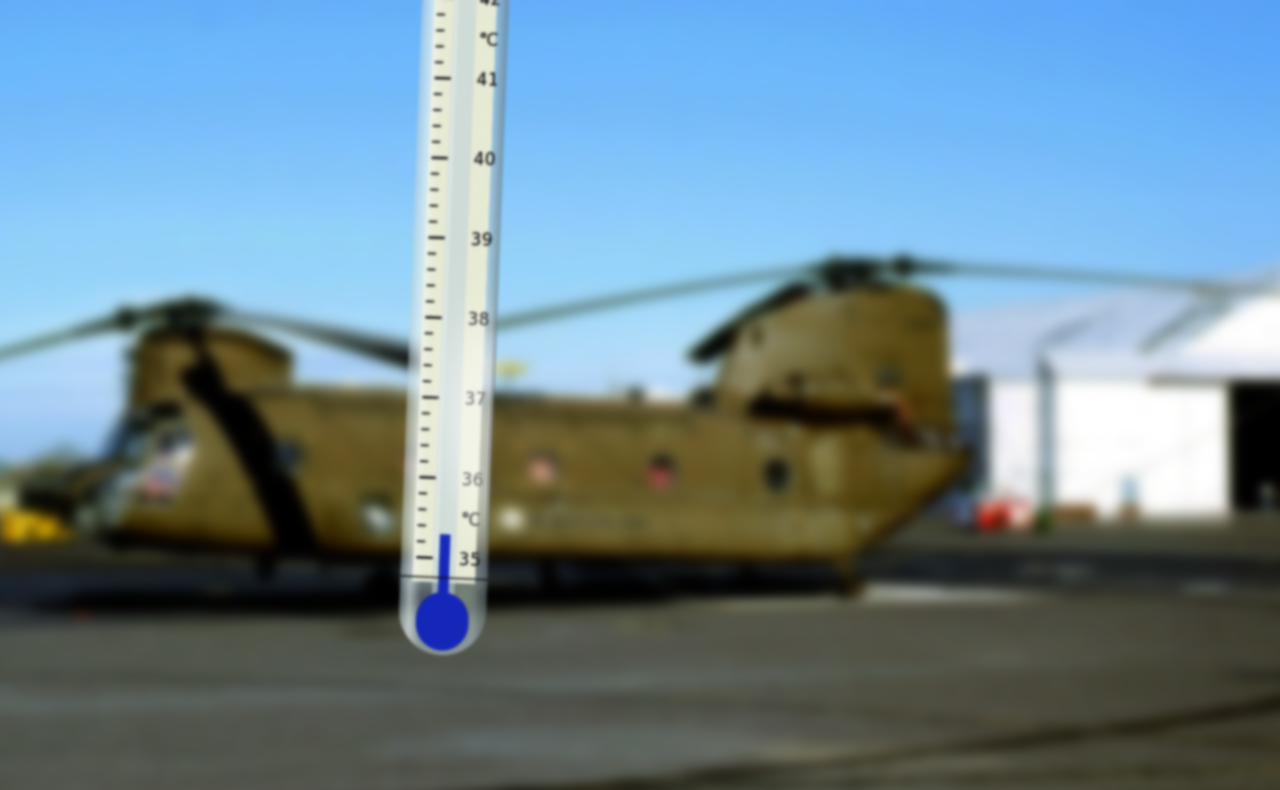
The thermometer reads 35.3 (°C)
